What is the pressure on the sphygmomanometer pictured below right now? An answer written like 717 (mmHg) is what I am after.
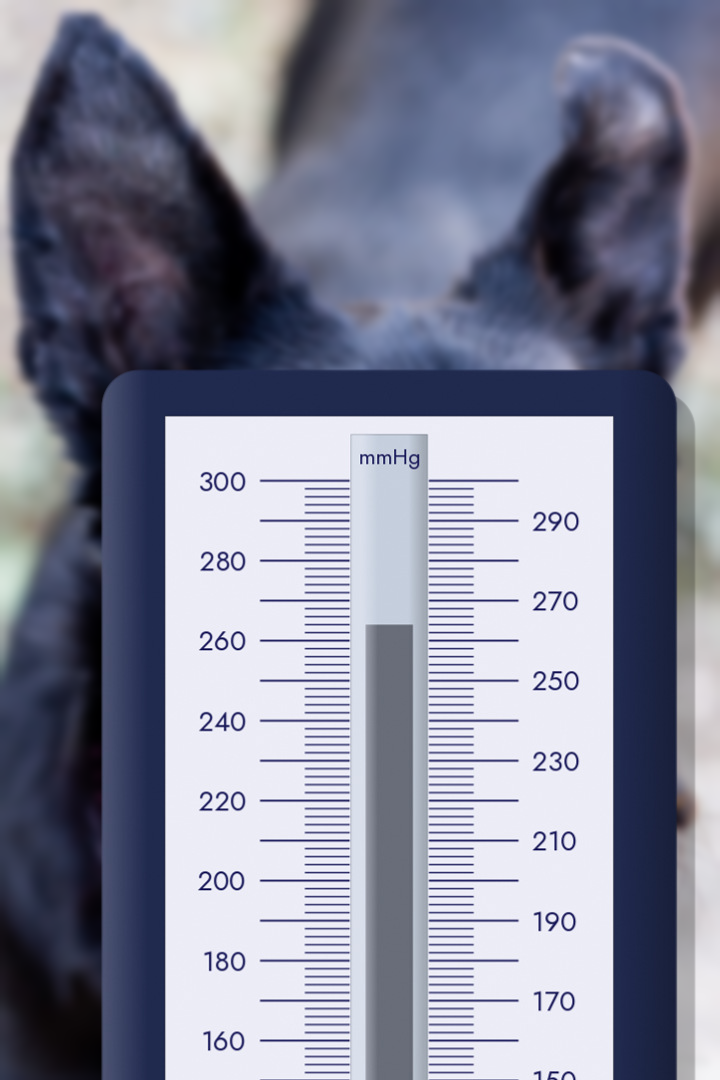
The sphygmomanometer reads 264 (mmHg)
